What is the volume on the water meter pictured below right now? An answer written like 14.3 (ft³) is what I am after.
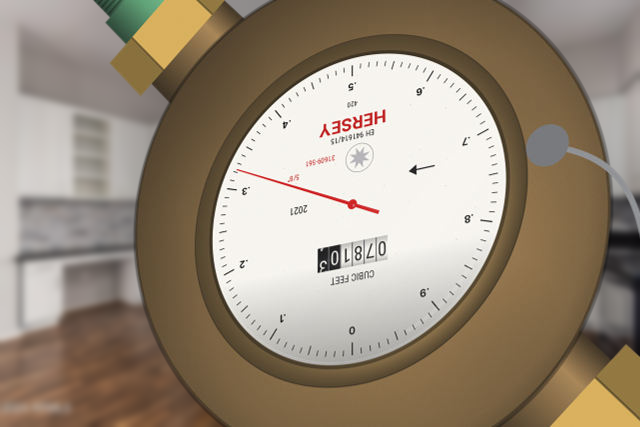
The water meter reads 78103.32 (ft³)
